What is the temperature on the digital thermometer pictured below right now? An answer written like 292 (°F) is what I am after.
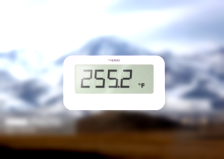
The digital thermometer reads 255.2 (°F)
